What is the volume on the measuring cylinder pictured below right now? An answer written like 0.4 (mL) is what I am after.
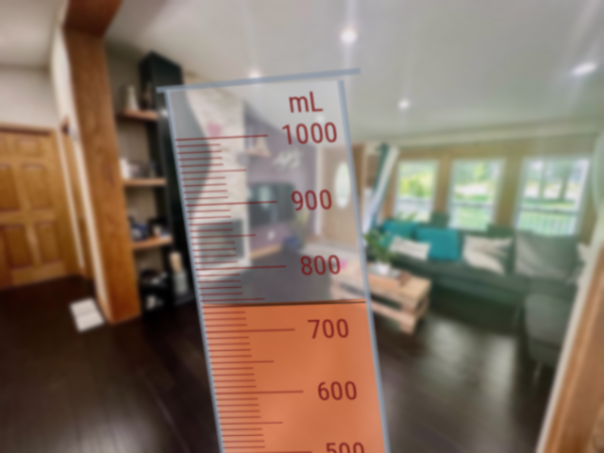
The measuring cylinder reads 740 (mL)
